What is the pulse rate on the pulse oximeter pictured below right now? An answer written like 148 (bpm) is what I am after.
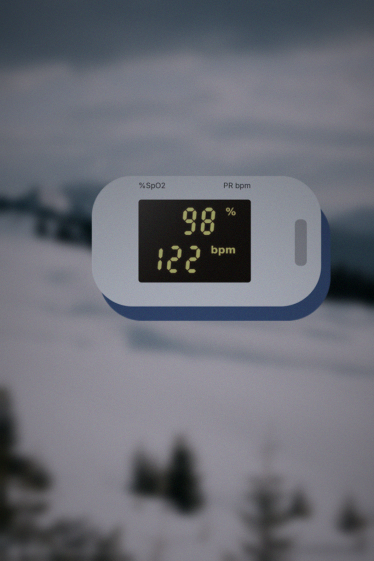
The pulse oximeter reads 122 (bpm)
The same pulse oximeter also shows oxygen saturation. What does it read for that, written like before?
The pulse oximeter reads 98 (%)
